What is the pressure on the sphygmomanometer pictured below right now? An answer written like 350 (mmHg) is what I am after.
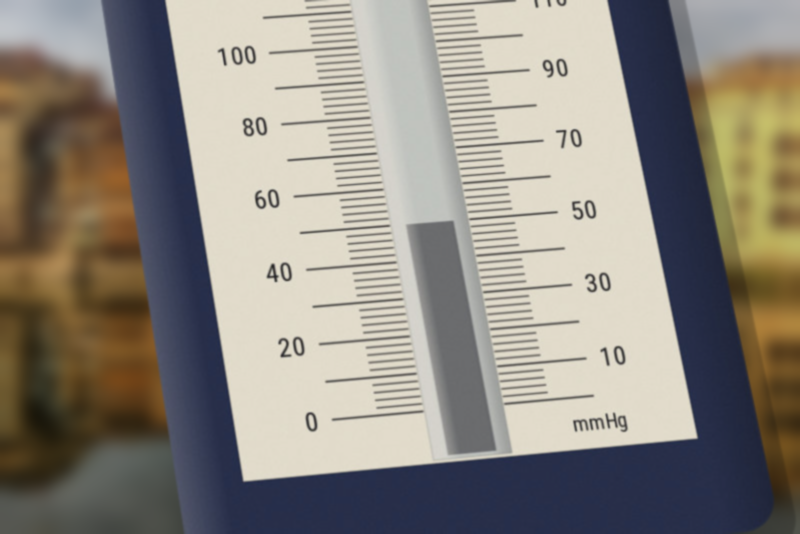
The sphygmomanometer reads 50 (mmHg)
